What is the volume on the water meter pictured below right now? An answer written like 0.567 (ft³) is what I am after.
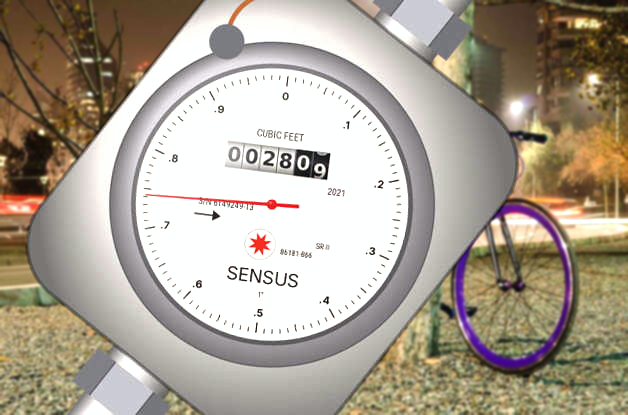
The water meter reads 2808.74 (ft³)
